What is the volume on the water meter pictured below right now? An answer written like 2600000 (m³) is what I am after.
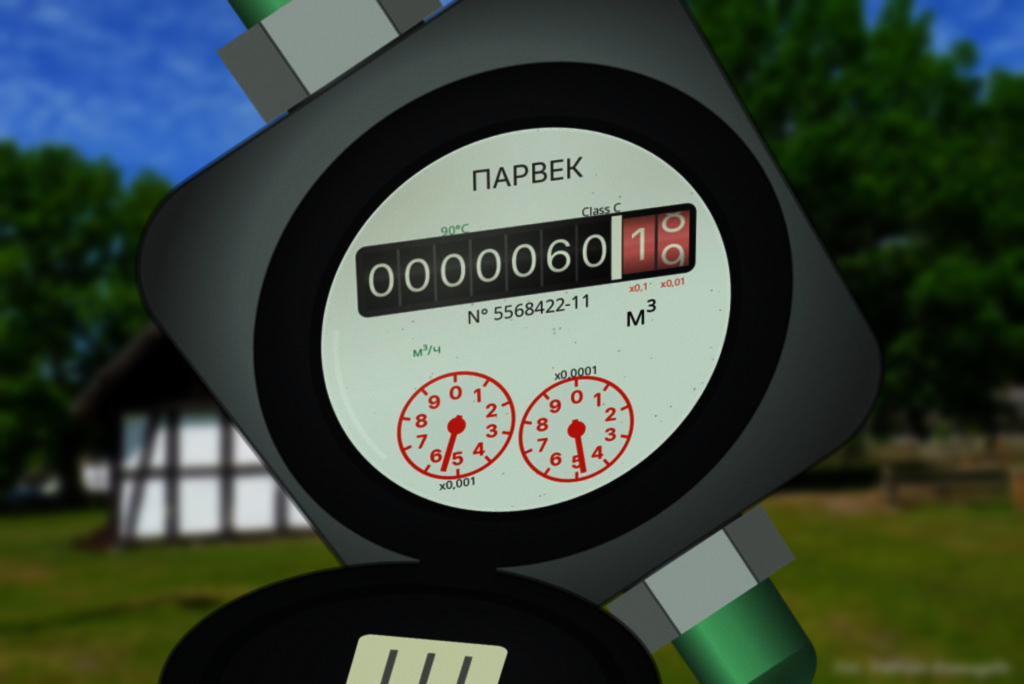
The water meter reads 60.1854 (m³)
